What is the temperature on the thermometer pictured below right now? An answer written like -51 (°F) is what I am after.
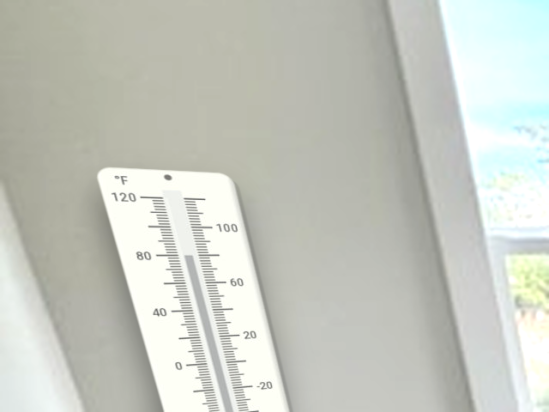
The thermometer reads 80 (°F)
